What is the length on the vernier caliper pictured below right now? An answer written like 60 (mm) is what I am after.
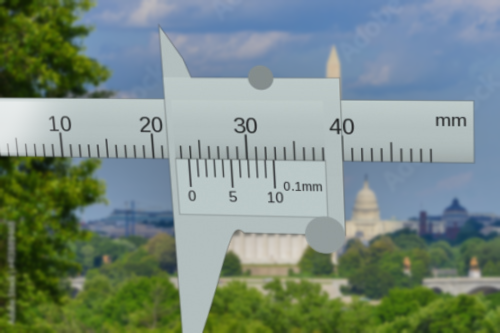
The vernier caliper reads 23.8 (mm)
